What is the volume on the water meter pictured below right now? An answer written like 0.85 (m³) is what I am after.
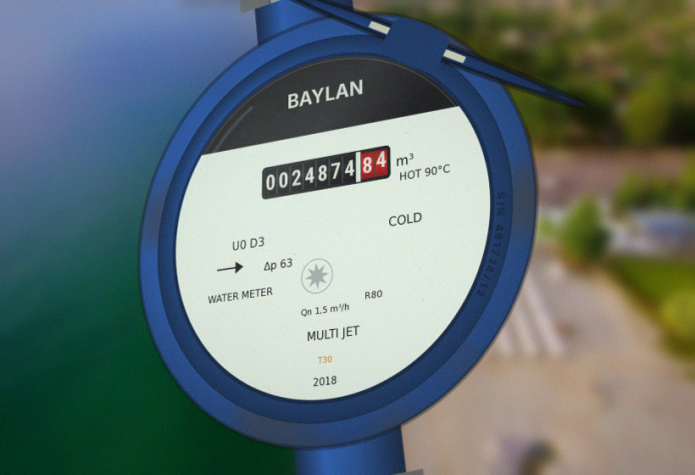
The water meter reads 24874.84 (m³)
